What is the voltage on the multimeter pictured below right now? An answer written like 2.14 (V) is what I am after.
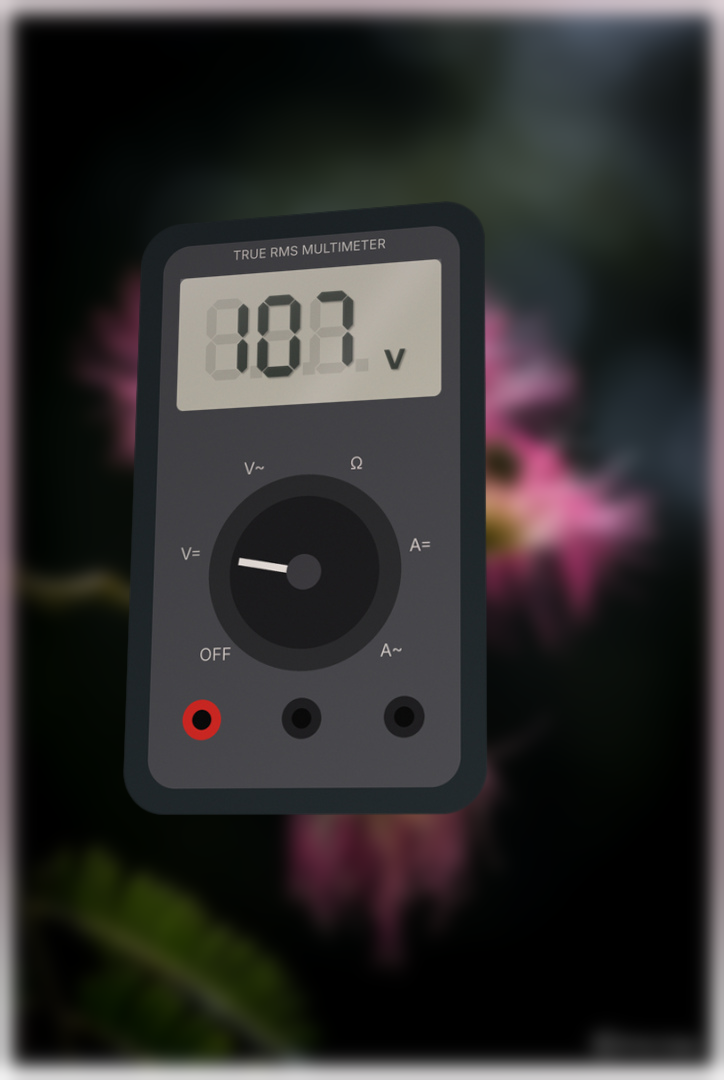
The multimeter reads 107 (V)
